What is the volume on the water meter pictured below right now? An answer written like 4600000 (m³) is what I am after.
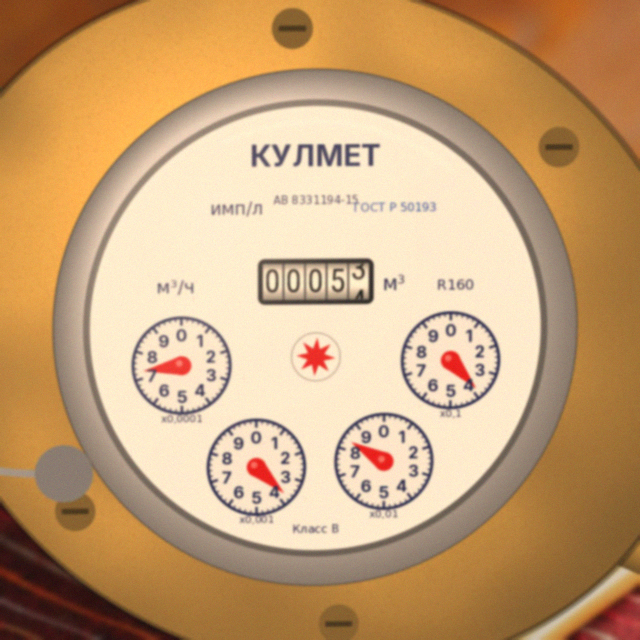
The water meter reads 53.3837 (m³)
